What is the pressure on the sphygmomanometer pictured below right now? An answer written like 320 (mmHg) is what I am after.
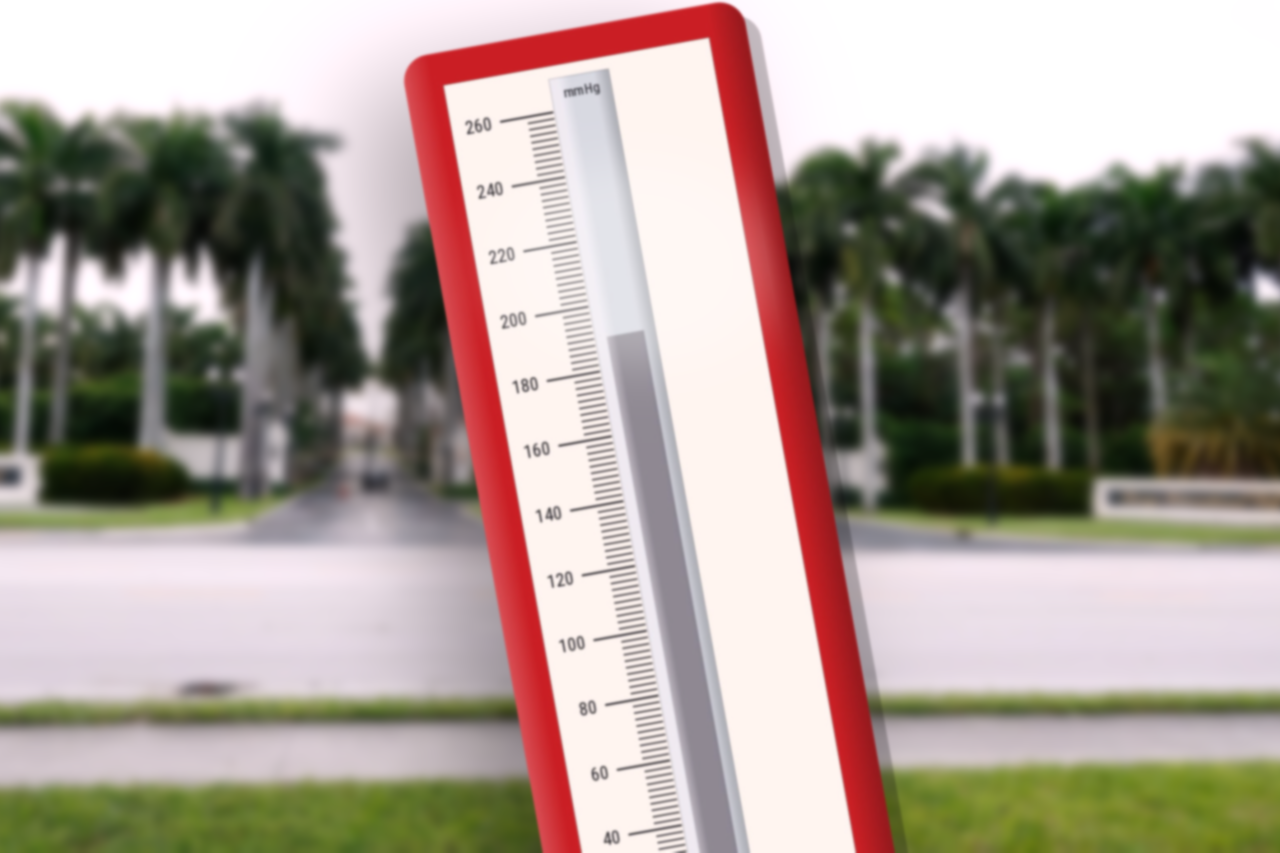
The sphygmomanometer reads 190 (mmHg)
